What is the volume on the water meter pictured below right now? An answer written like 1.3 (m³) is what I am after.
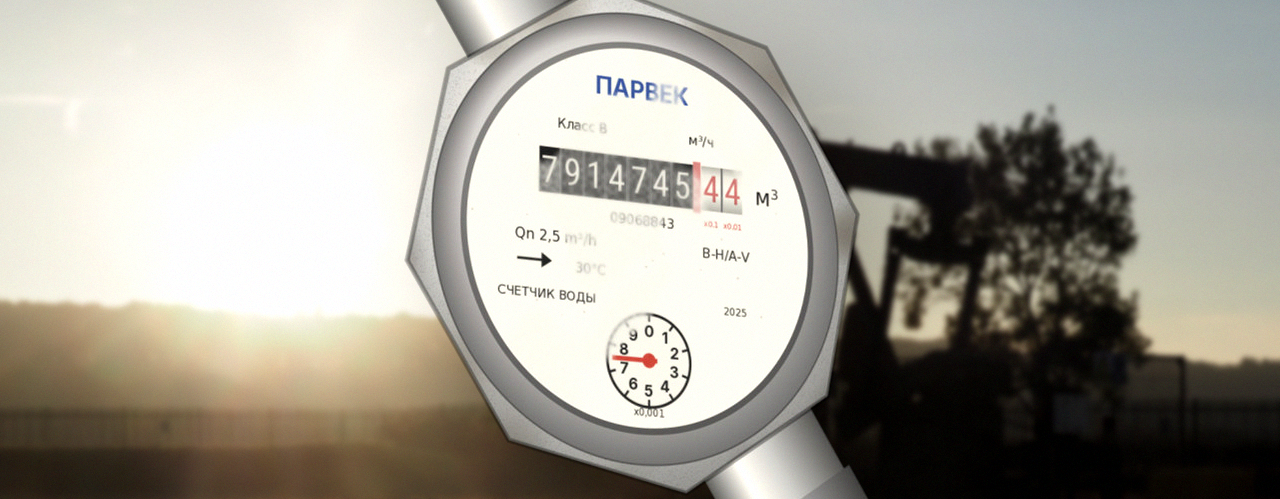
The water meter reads 7914745.447 (m³)
